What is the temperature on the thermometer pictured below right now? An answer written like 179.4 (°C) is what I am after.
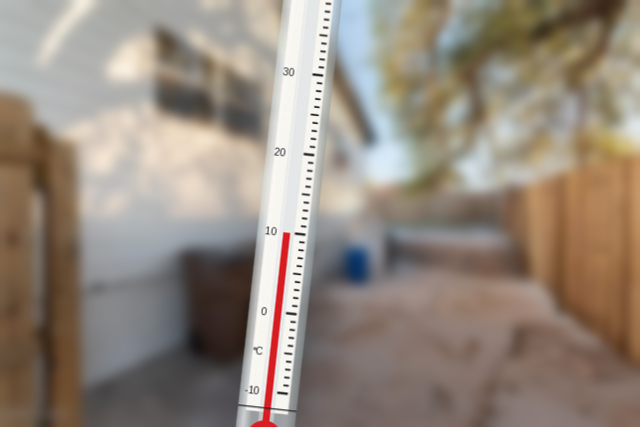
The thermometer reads 10 (°C)
